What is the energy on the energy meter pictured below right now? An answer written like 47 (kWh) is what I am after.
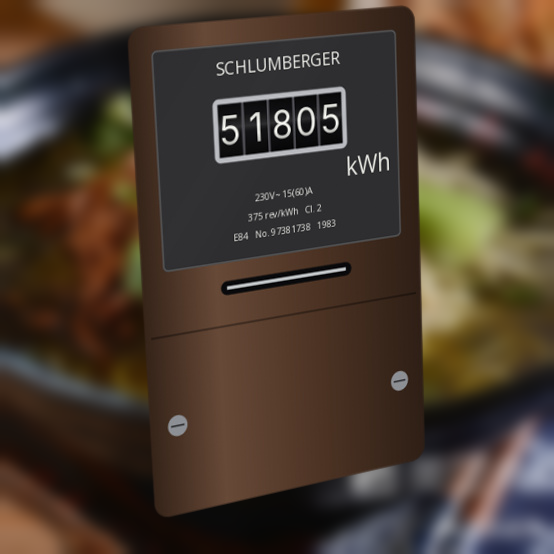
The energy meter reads 51805 (kWh)
